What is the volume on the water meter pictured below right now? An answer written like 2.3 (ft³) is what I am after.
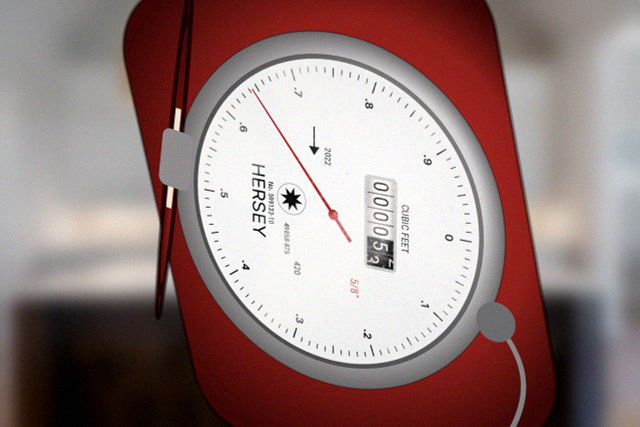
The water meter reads 52.64 (ft³)
